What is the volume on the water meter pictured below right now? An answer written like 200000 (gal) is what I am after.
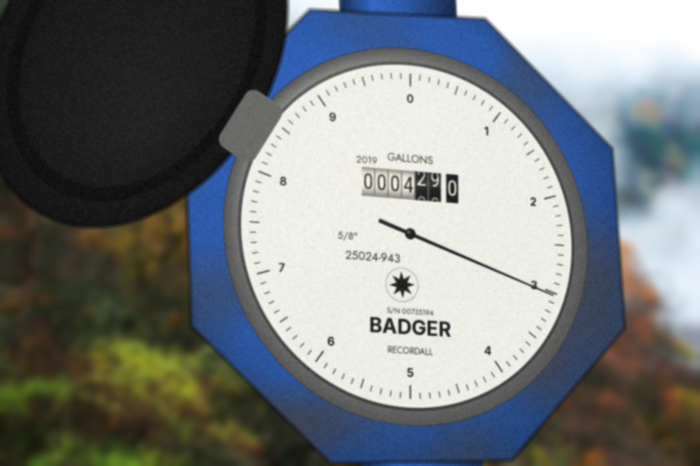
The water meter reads 4293.0 (gal)
